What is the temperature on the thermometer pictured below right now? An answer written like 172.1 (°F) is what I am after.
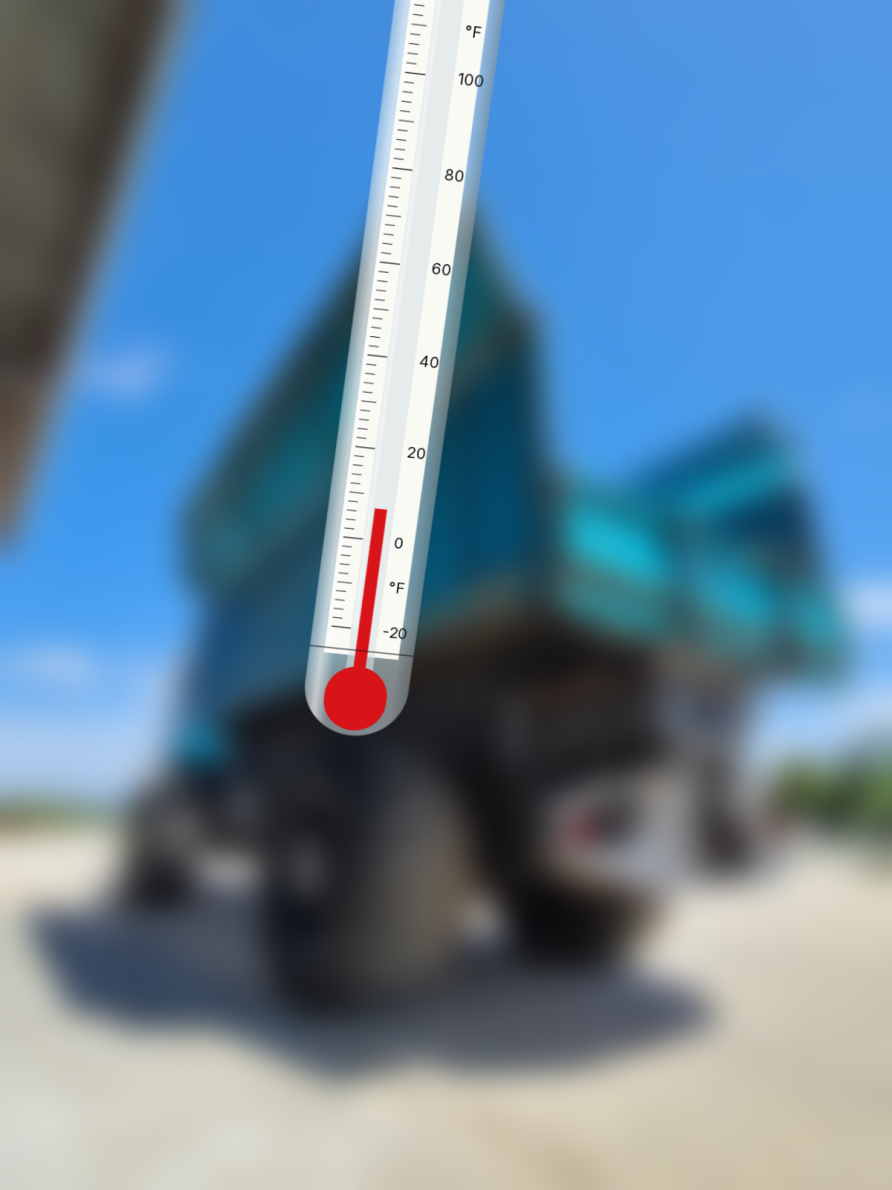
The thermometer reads 7 (°F)
